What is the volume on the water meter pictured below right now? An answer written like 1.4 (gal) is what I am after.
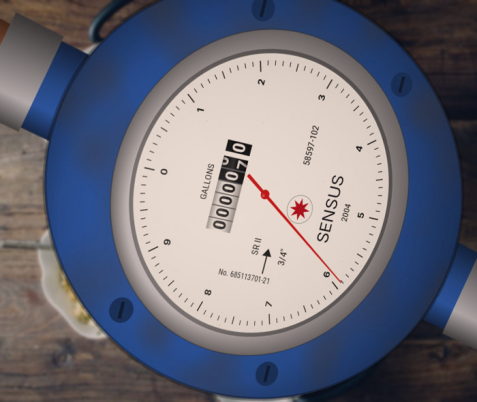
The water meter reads 65.9 (gal)
